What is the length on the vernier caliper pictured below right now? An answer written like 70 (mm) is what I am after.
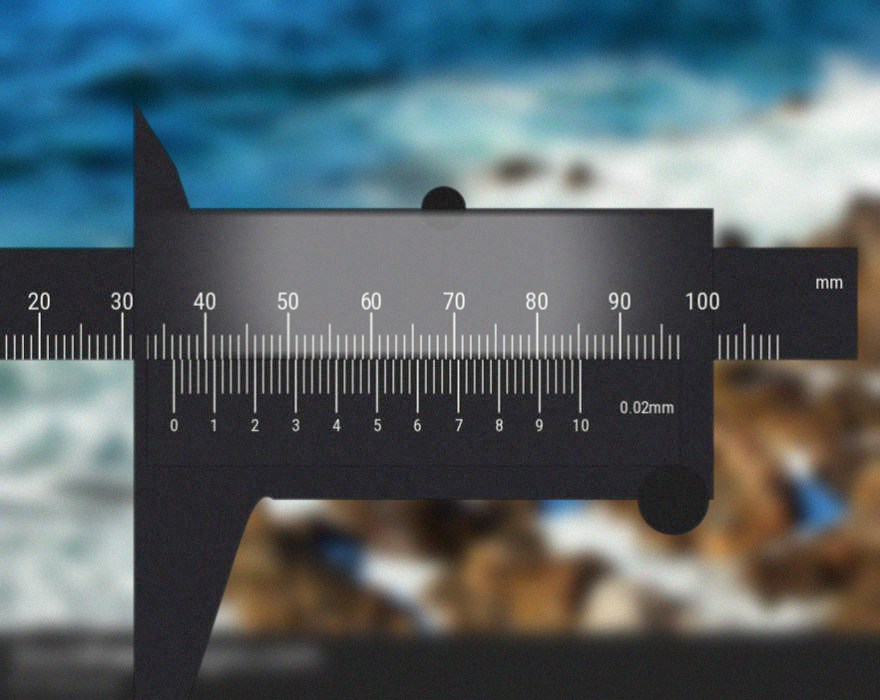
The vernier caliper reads 36.2 (mm)
